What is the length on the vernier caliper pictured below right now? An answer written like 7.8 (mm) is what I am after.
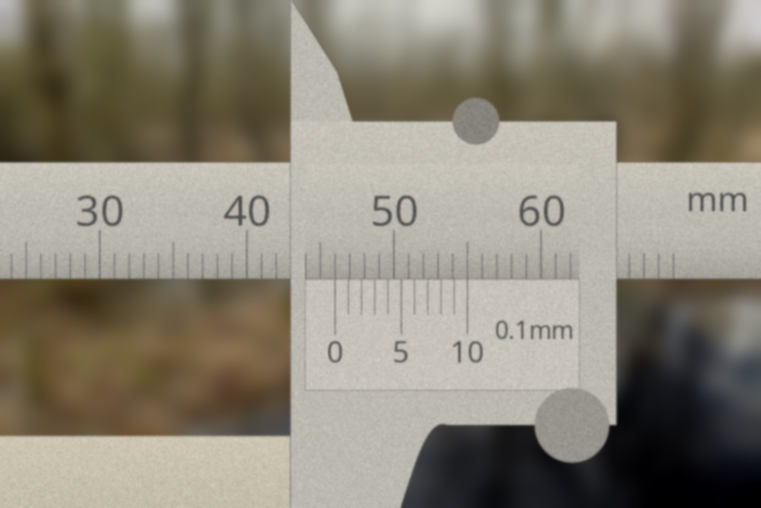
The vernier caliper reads 46.0 (mm)
